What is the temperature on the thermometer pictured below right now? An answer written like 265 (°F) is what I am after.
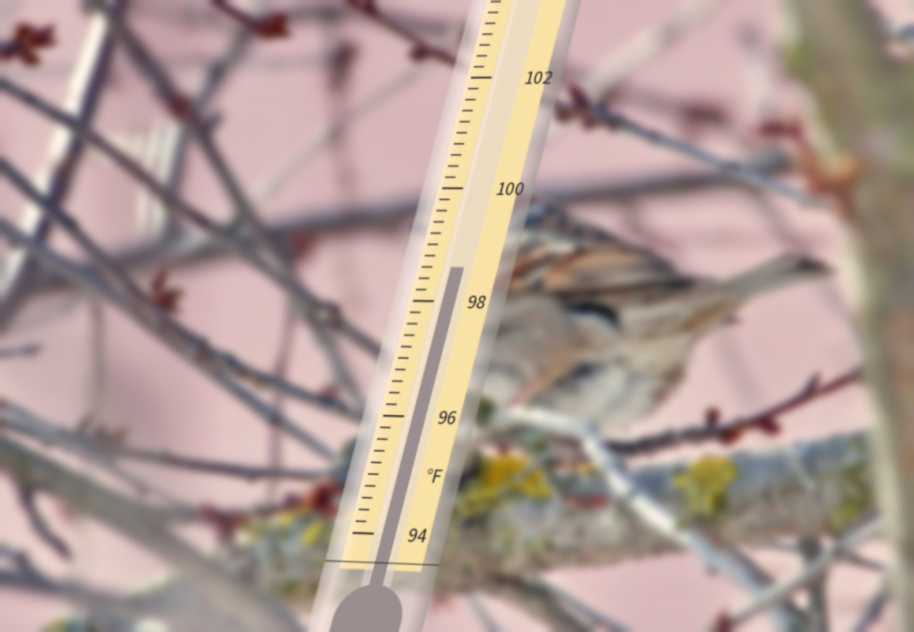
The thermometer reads 98.6 (°F)
